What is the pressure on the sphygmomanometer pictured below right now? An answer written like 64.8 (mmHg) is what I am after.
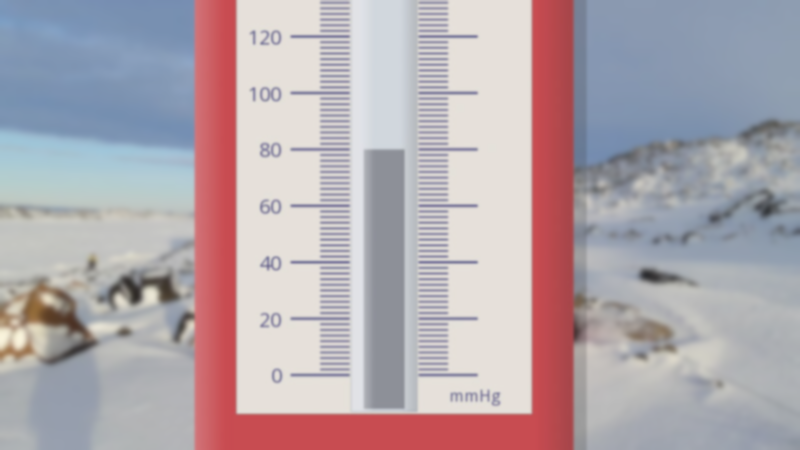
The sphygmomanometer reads 80 (mmHg)
